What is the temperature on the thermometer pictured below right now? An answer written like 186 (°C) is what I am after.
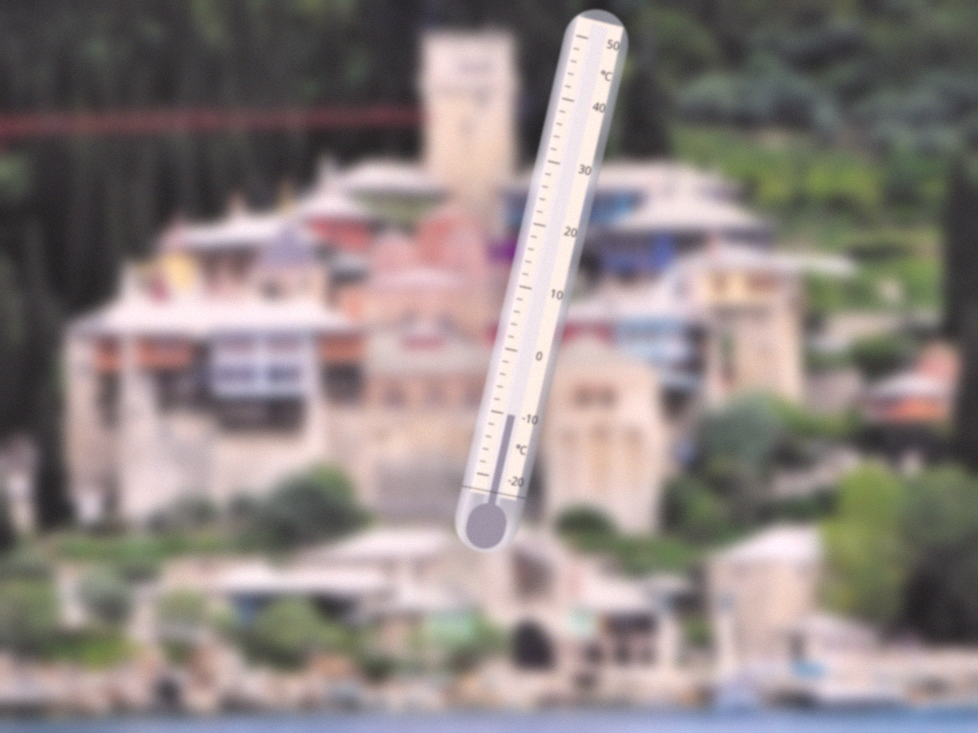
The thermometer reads -10 (°C)
